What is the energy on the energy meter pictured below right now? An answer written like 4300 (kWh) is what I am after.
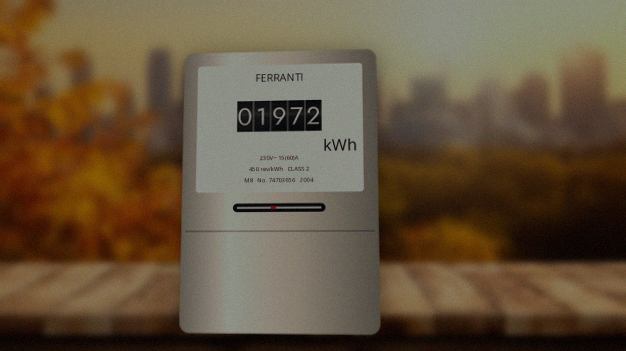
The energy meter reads 1972 (kWh)
